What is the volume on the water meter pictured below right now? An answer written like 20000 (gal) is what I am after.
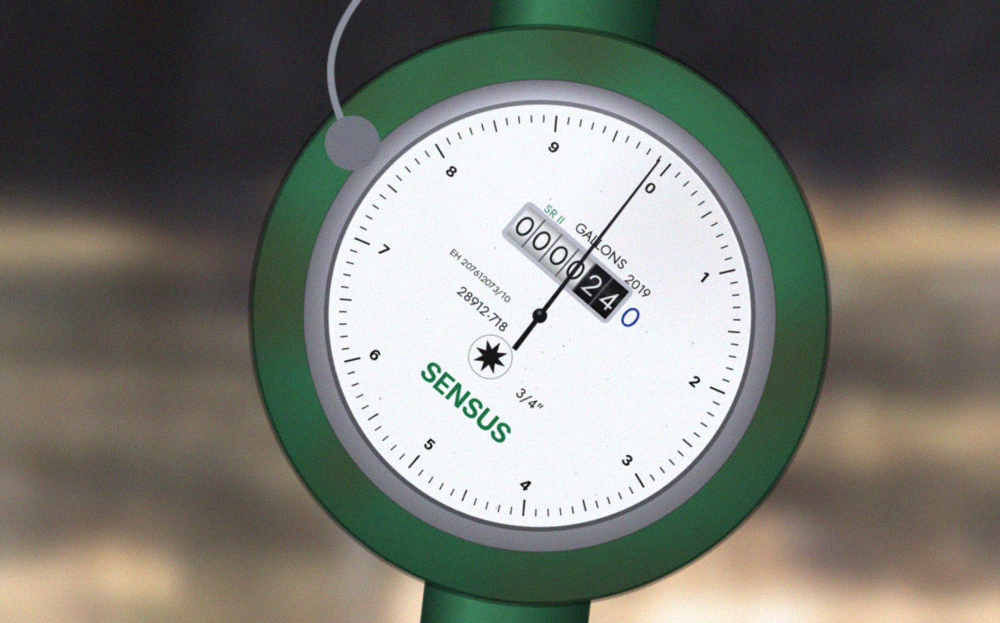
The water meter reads 239.9 (gal)
